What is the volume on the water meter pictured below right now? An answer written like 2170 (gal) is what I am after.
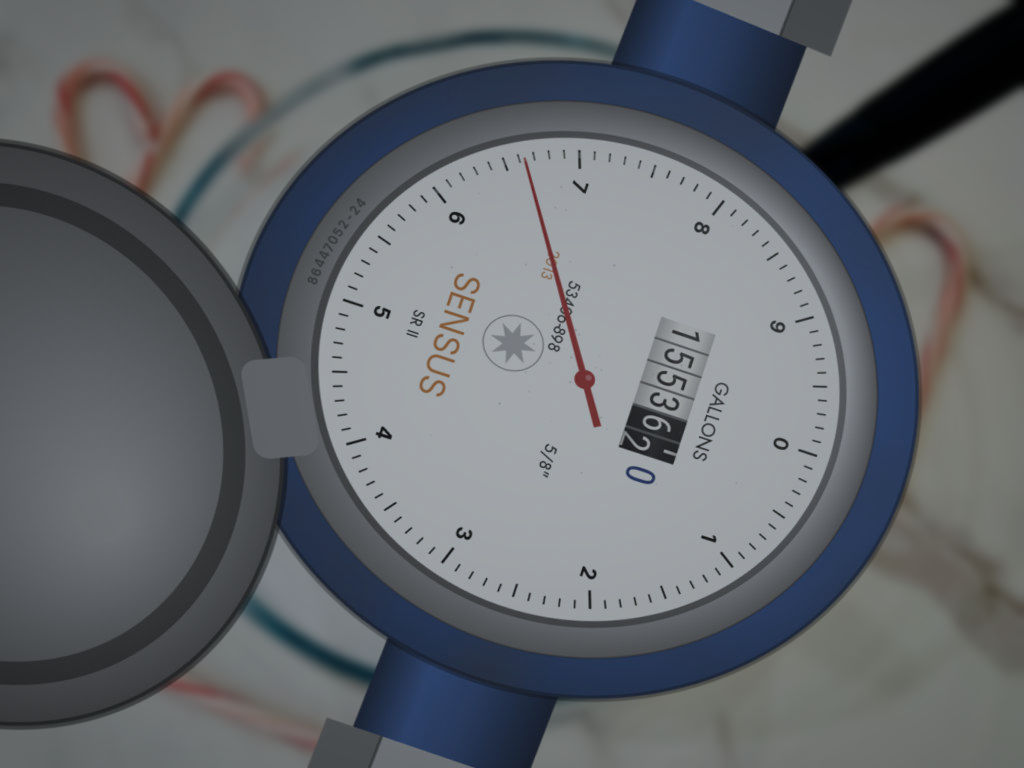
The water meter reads 1553616.6 (gal)
